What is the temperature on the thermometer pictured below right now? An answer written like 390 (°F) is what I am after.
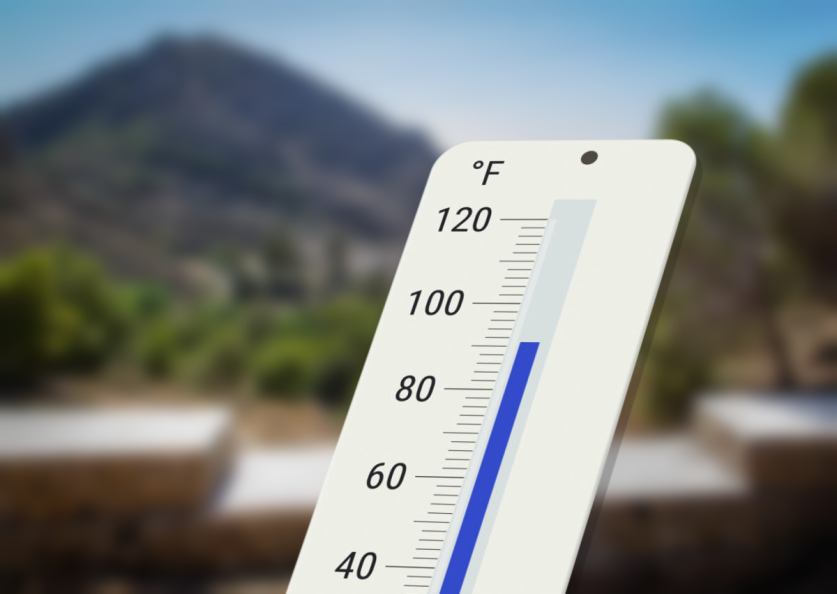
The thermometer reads 91 (°F)
